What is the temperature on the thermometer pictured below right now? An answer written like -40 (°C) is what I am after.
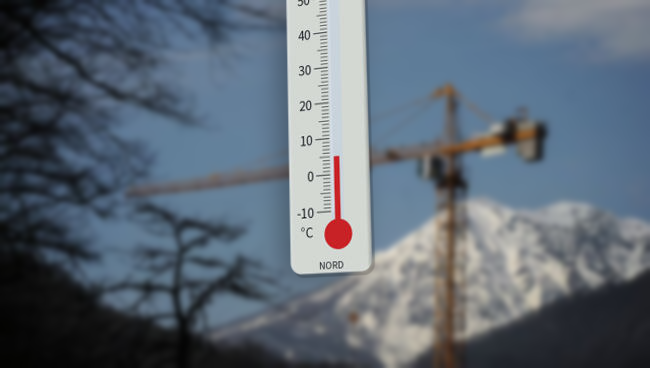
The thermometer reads 5 (°C)
